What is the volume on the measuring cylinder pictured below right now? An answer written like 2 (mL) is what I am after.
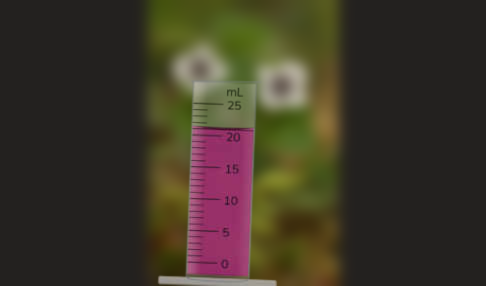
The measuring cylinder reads 21 (mL)
